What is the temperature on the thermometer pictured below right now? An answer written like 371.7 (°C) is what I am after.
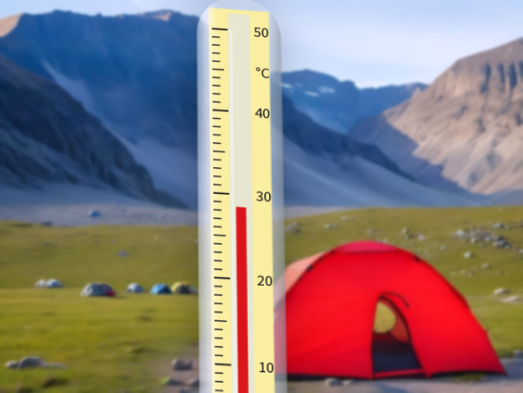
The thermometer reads 28.5 (°C)
